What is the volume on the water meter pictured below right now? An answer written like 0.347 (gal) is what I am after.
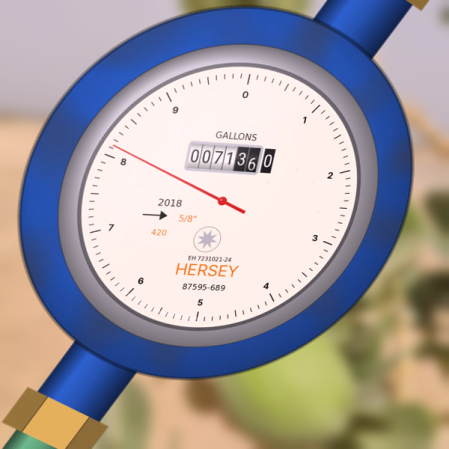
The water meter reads 71358.1 (gal)
